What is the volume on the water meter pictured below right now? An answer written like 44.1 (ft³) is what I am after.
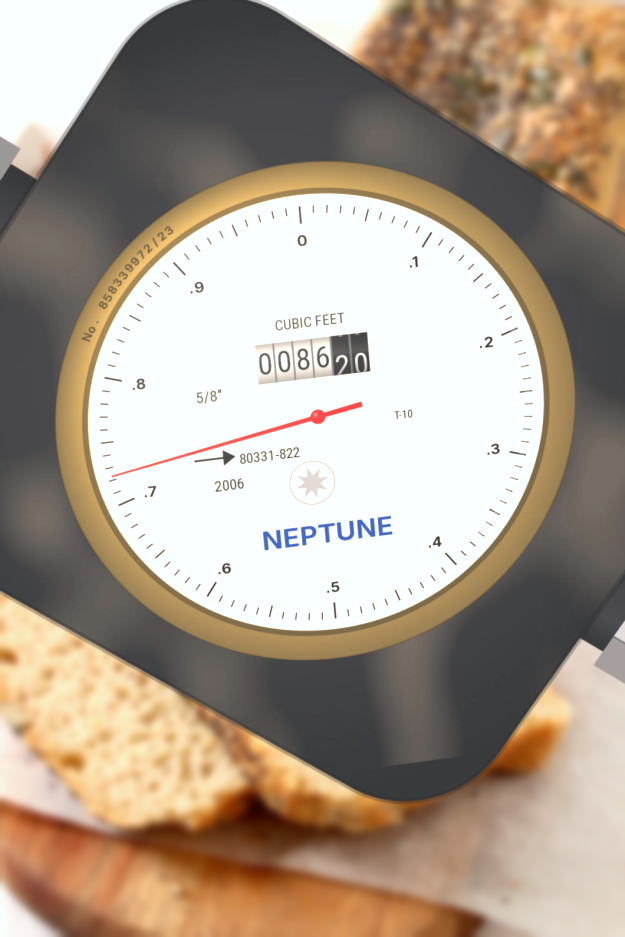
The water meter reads 8619.72 (ft³)
